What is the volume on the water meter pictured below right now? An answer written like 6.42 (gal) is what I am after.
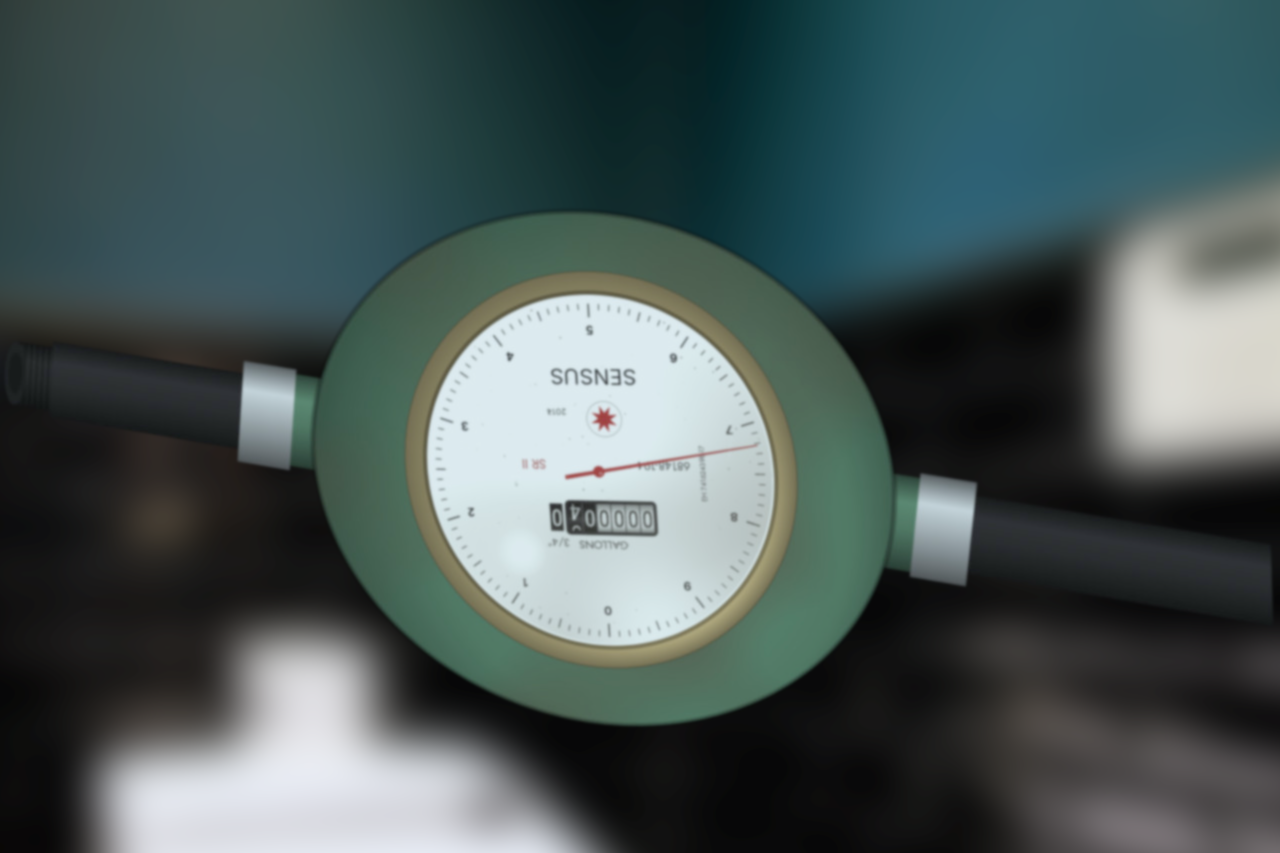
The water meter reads 37.2 (gal)
